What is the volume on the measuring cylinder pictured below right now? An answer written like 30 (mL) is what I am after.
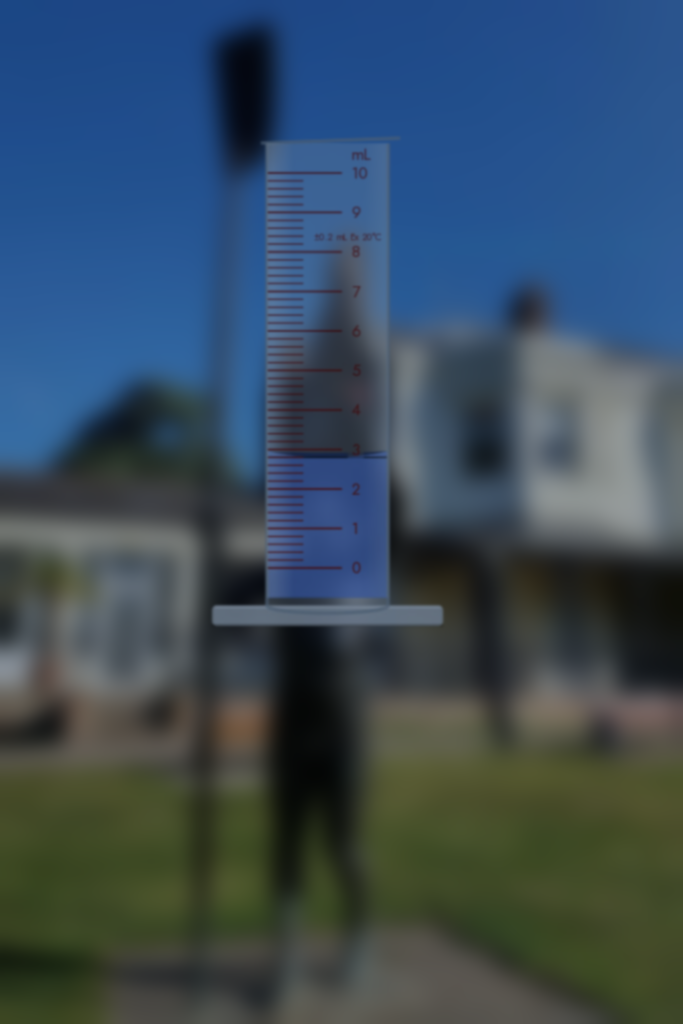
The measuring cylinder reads 2.8 (mL)
